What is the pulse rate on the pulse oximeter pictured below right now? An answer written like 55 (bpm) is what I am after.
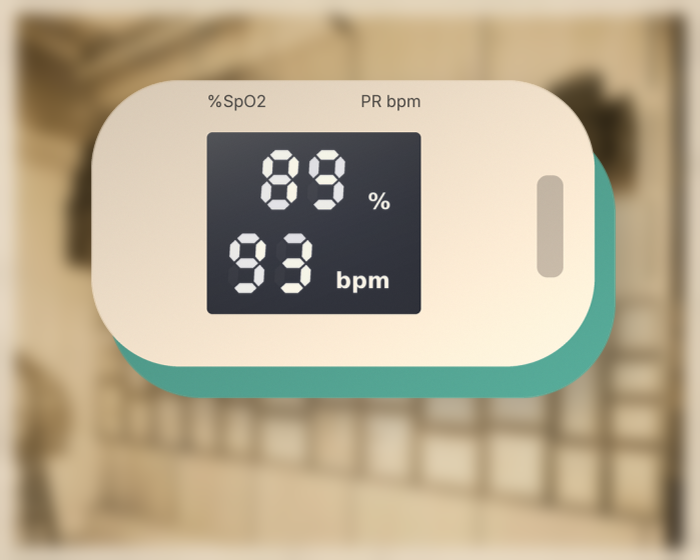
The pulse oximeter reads 93 (bpm)
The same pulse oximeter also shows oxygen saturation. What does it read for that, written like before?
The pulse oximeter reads 89 (%)
